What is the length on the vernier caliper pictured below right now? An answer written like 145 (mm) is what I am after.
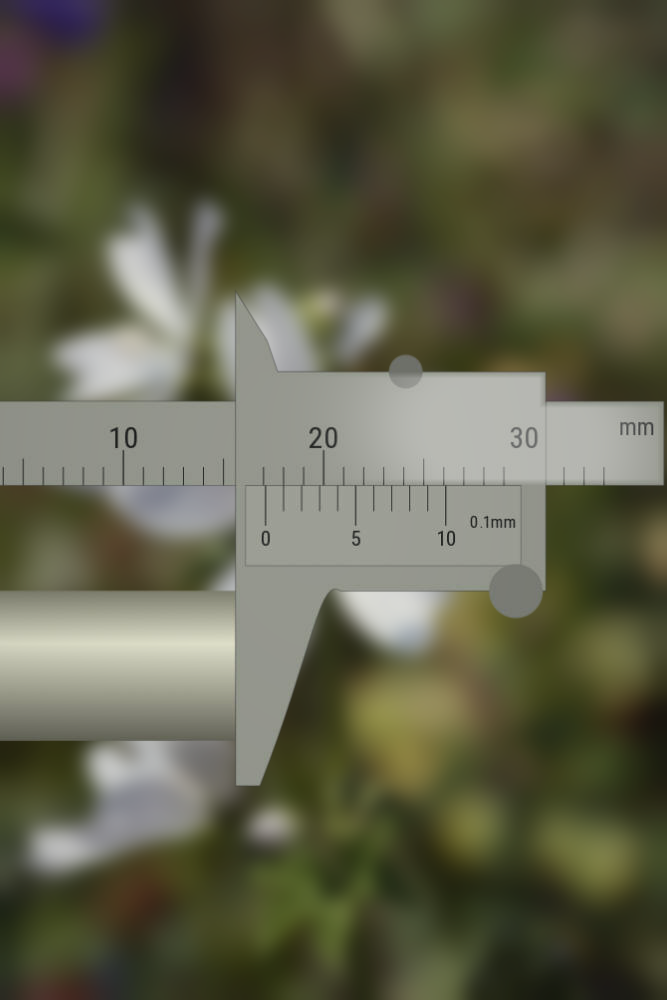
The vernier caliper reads 17.1 (mm)
